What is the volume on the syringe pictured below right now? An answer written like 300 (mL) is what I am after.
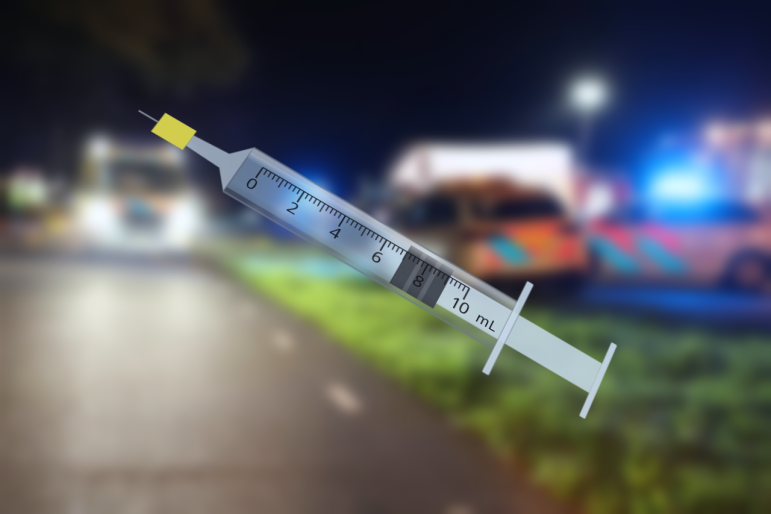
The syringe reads 7 (mL)
